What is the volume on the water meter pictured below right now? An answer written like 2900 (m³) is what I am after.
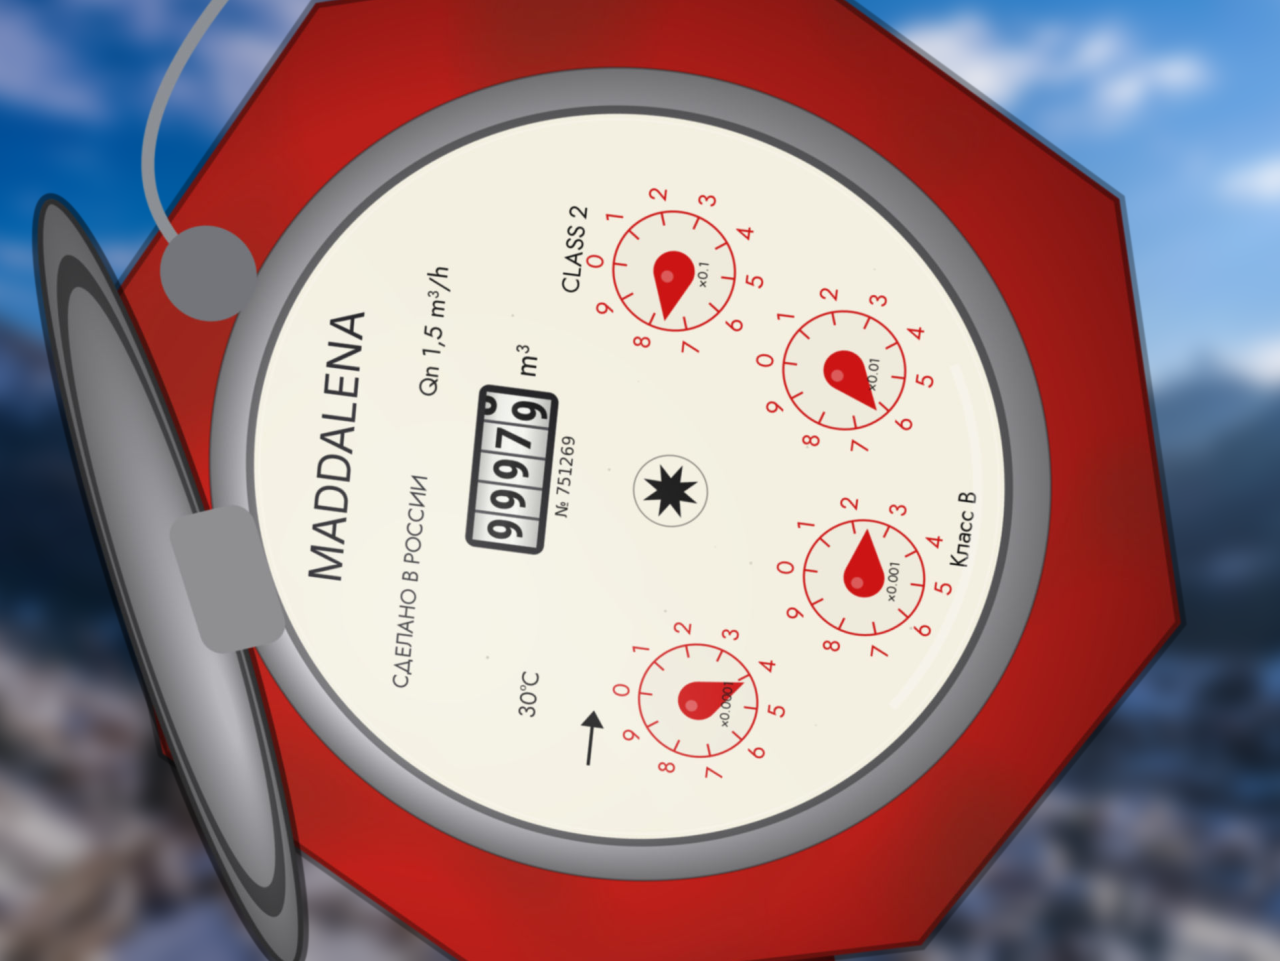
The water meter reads 99978.7624 (m³)
